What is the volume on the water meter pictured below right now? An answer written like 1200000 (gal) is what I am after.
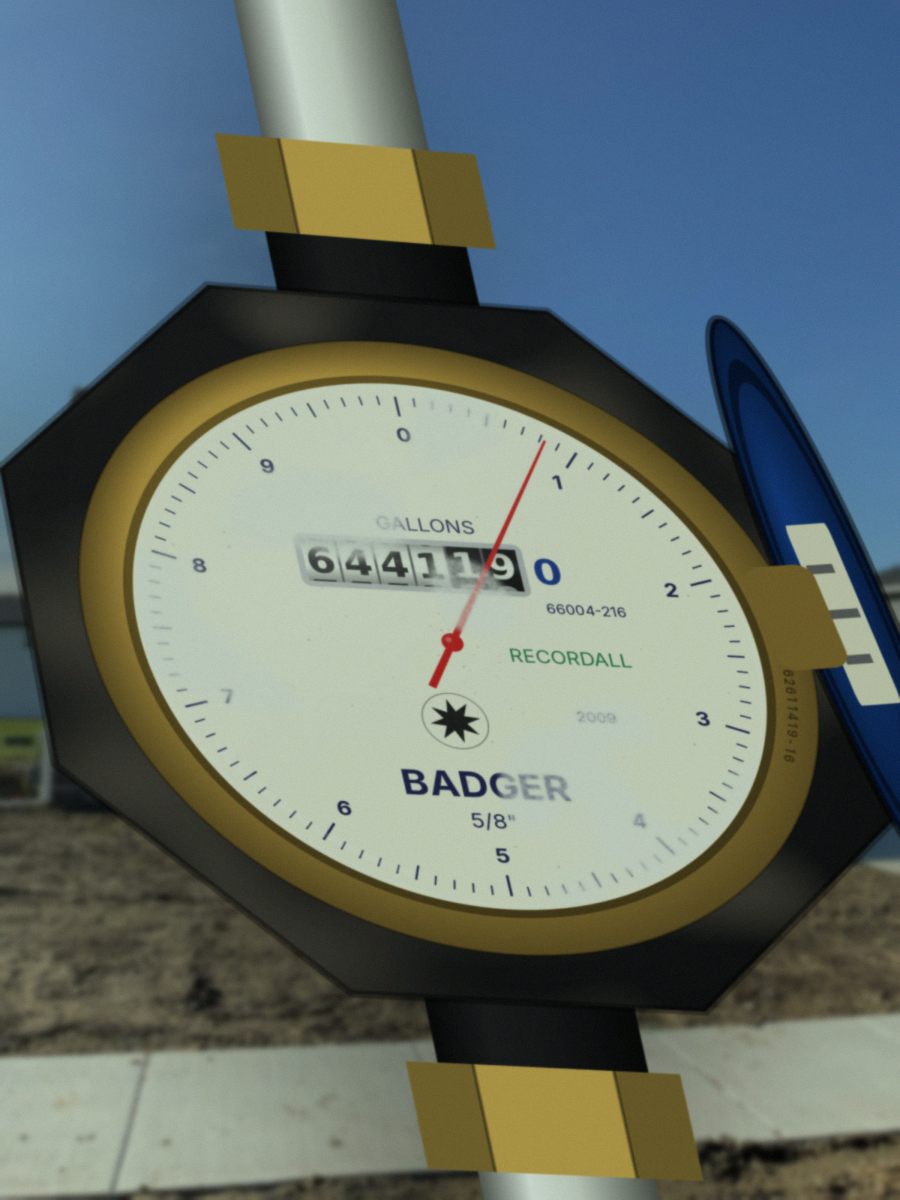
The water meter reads 6441190.8 (gal)
